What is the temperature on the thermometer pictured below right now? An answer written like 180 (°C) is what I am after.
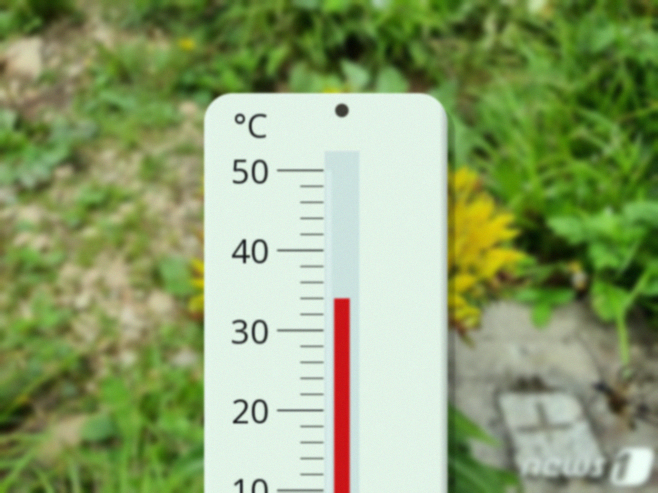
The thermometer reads 34 (°C)
